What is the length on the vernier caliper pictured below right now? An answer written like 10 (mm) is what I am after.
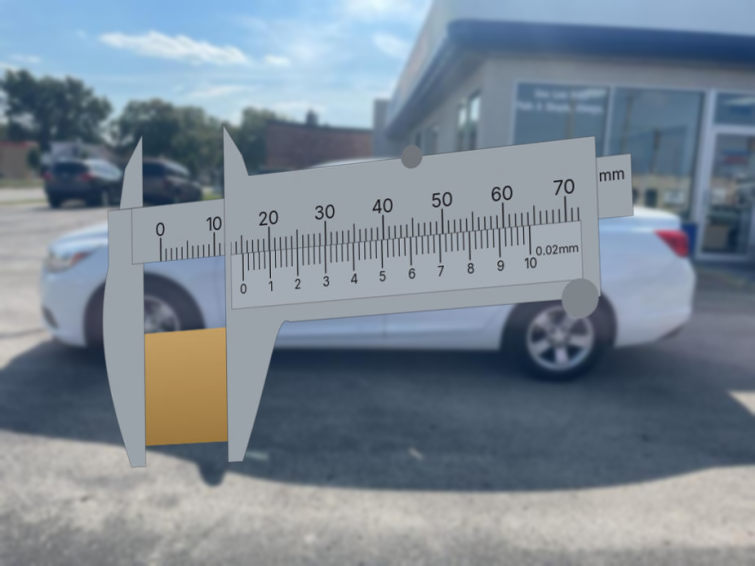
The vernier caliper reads 15.2 (mm)
